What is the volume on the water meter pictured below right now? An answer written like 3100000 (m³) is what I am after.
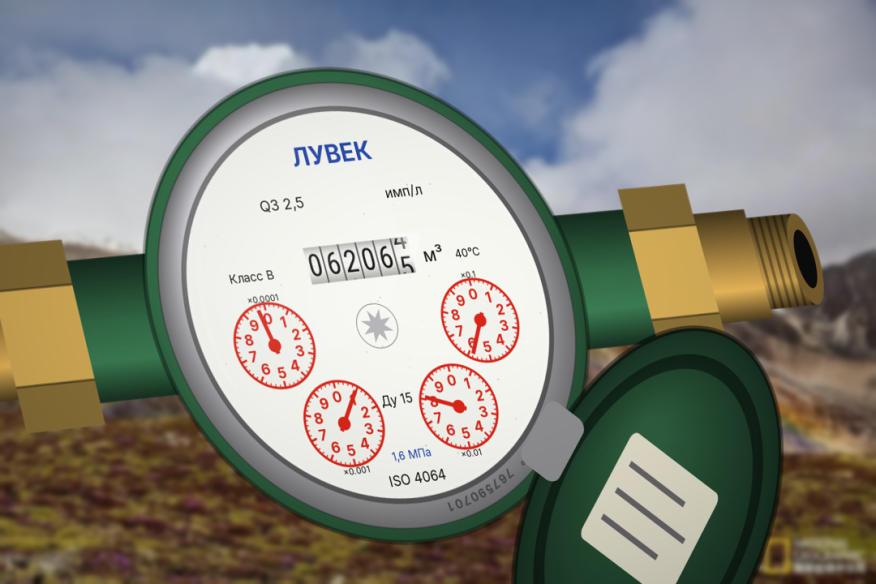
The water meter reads 62064.5809 (m³)
